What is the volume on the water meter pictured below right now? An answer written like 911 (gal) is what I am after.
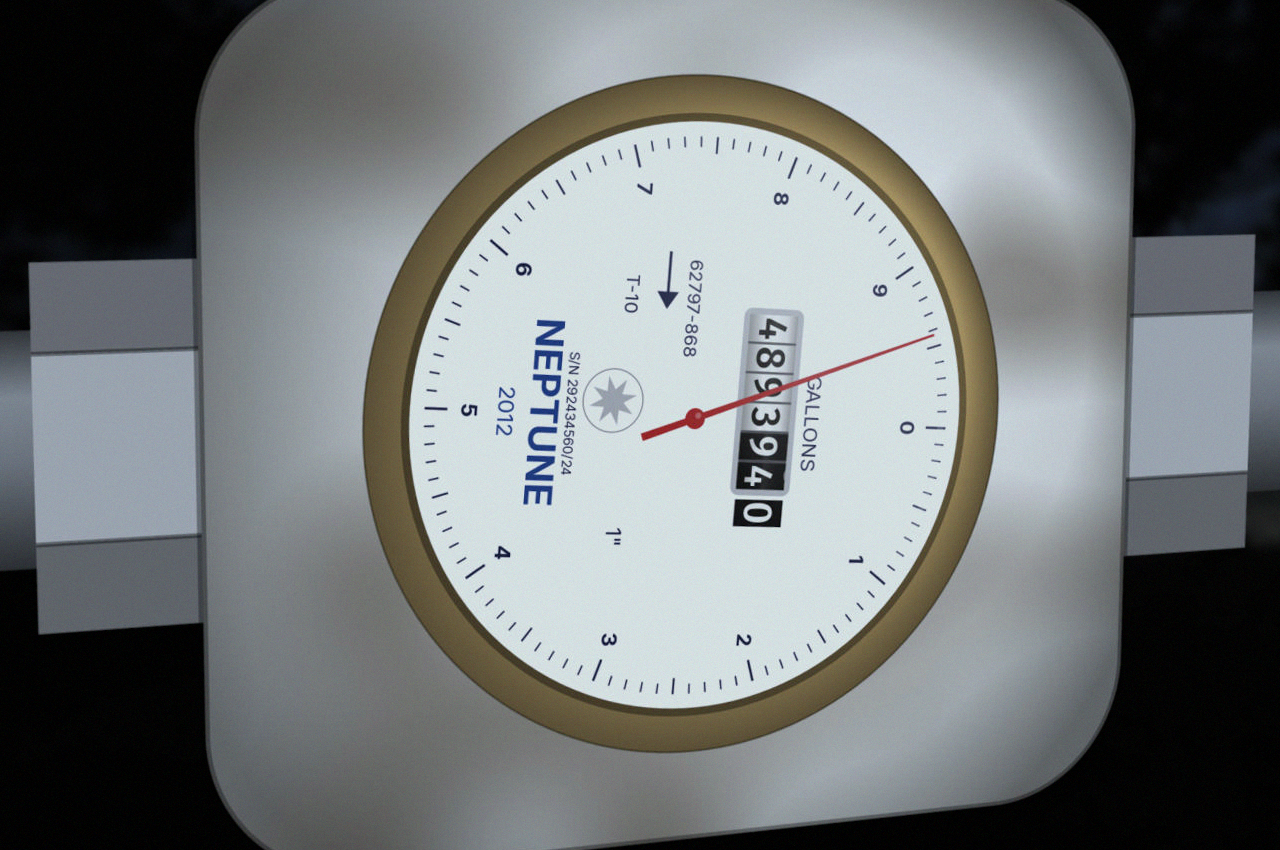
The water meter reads 4893939.4 (gal)
